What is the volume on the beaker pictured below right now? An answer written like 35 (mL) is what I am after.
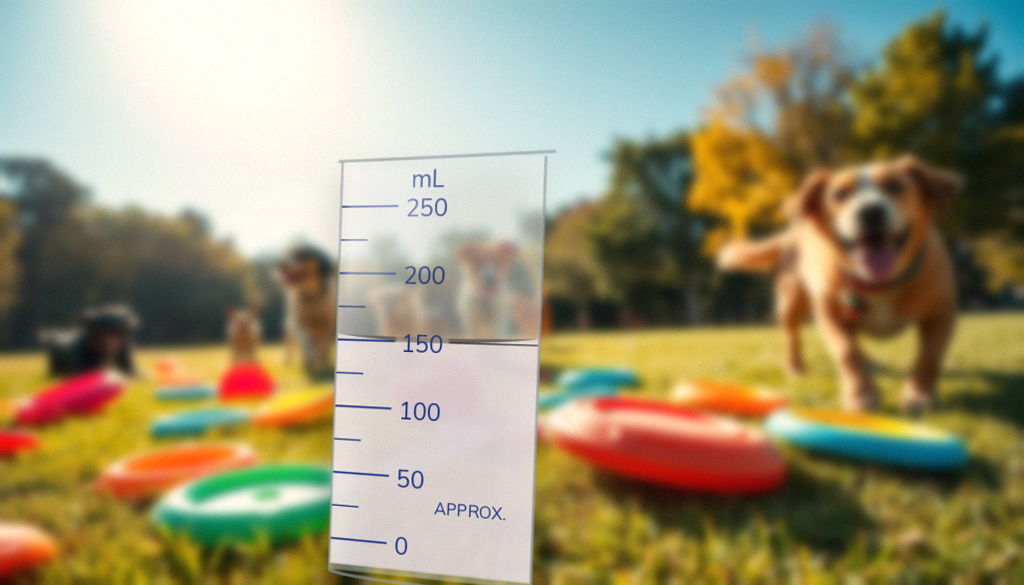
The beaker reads 150 (mL)
